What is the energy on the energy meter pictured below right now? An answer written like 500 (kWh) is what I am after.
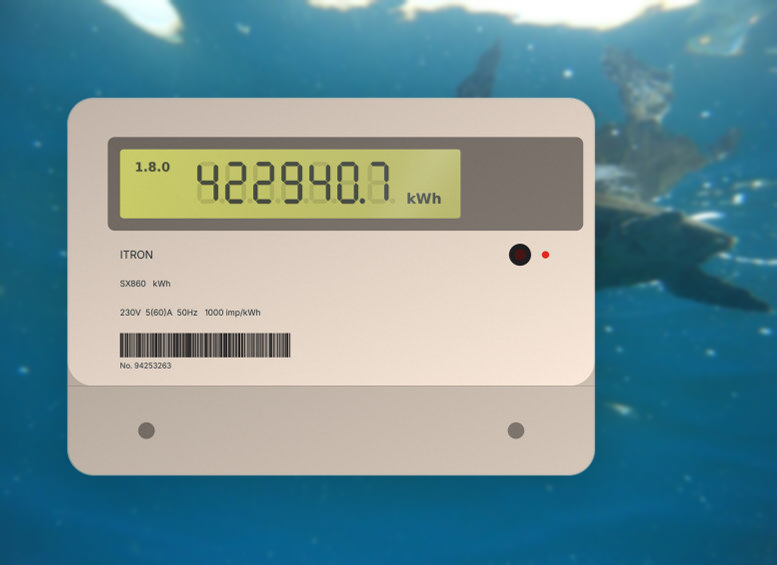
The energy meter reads 422940.7 (kWh)
